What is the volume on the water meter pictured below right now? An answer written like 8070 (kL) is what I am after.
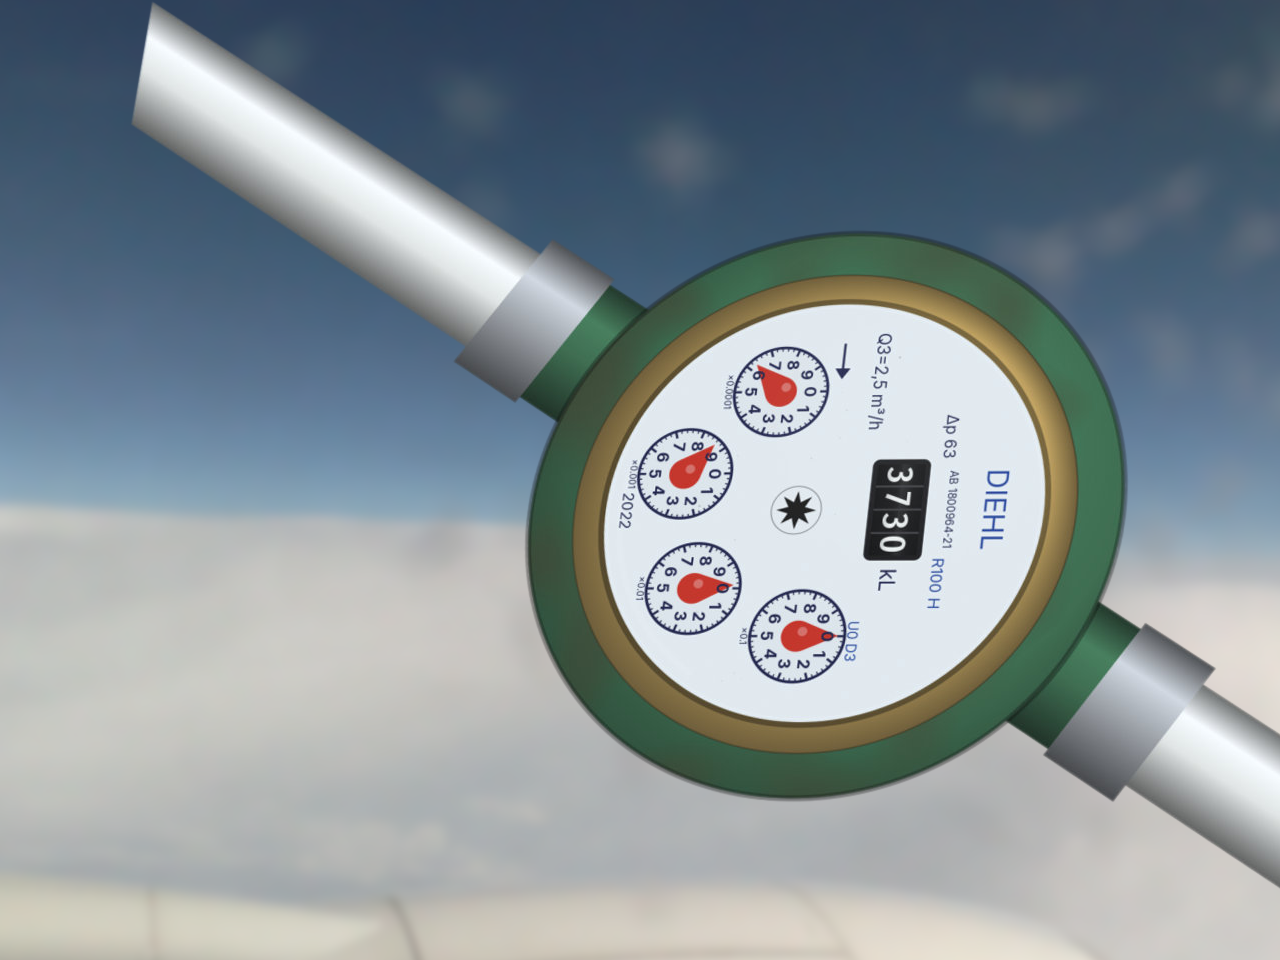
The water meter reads 3729.9986 (kL)
